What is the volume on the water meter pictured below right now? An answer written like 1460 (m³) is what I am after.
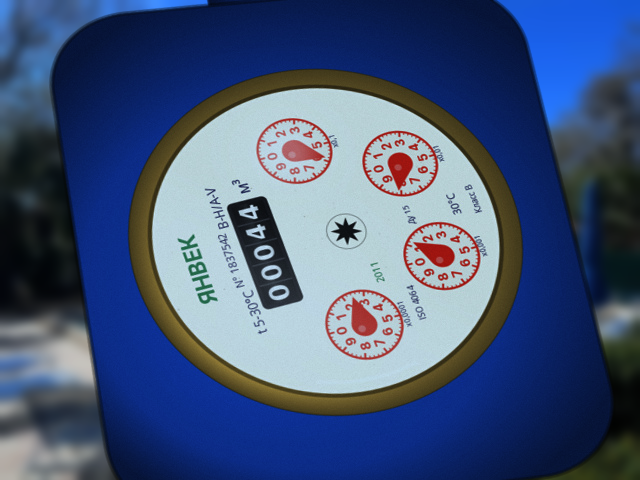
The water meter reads 44.5812 (m³)
